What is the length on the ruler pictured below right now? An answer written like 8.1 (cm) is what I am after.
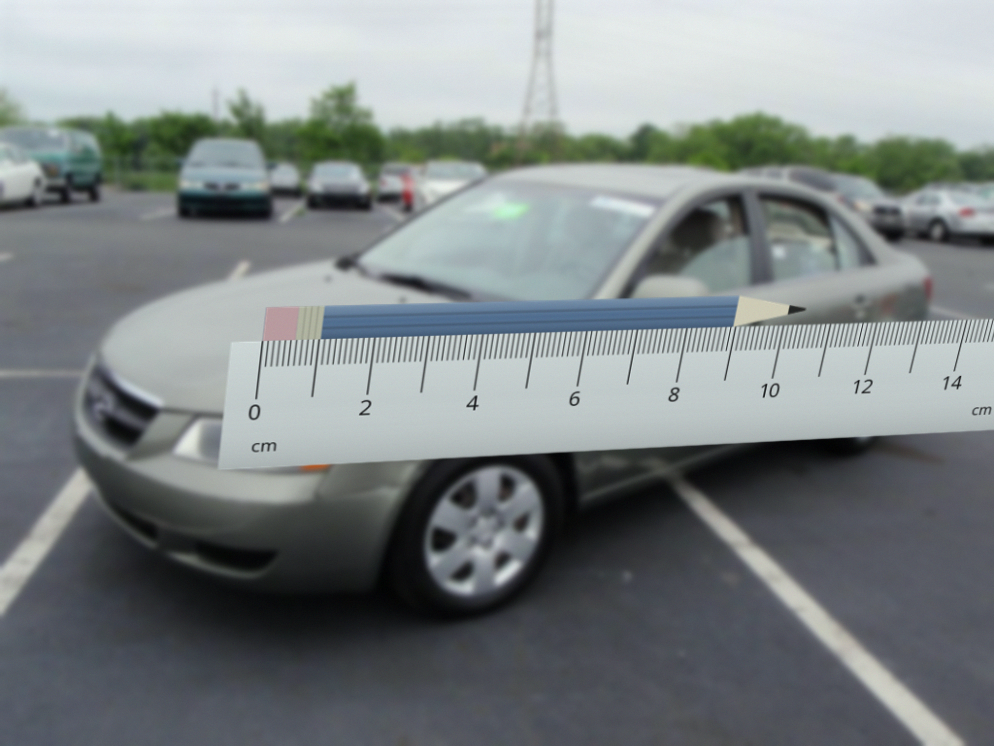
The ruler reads 10.4 (cm)
